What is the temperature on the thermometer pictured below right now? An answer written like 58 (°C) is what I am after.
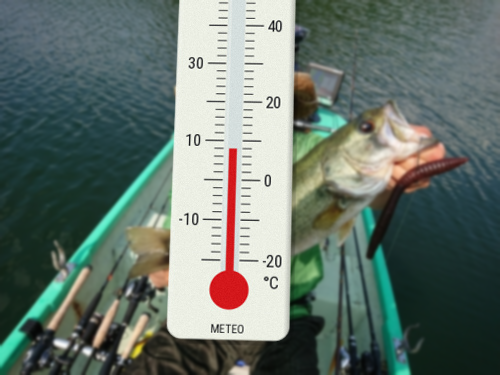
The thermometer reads 8 (°C)
